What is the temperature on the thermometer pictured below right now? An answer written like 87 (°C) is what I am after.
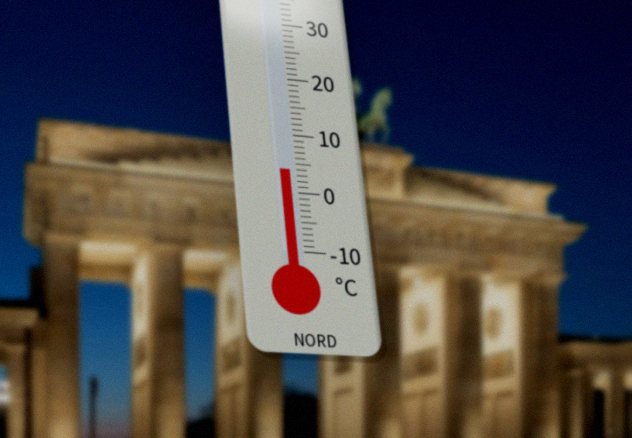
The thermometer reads 4 (°C)
